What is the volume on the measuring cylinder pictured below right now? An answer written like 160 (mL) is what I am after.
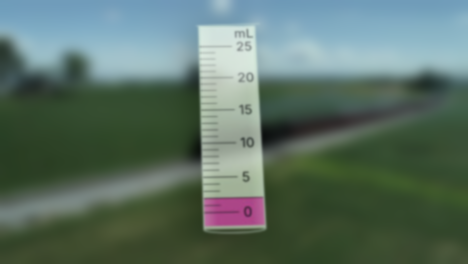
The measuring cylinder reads 2 (mL)
